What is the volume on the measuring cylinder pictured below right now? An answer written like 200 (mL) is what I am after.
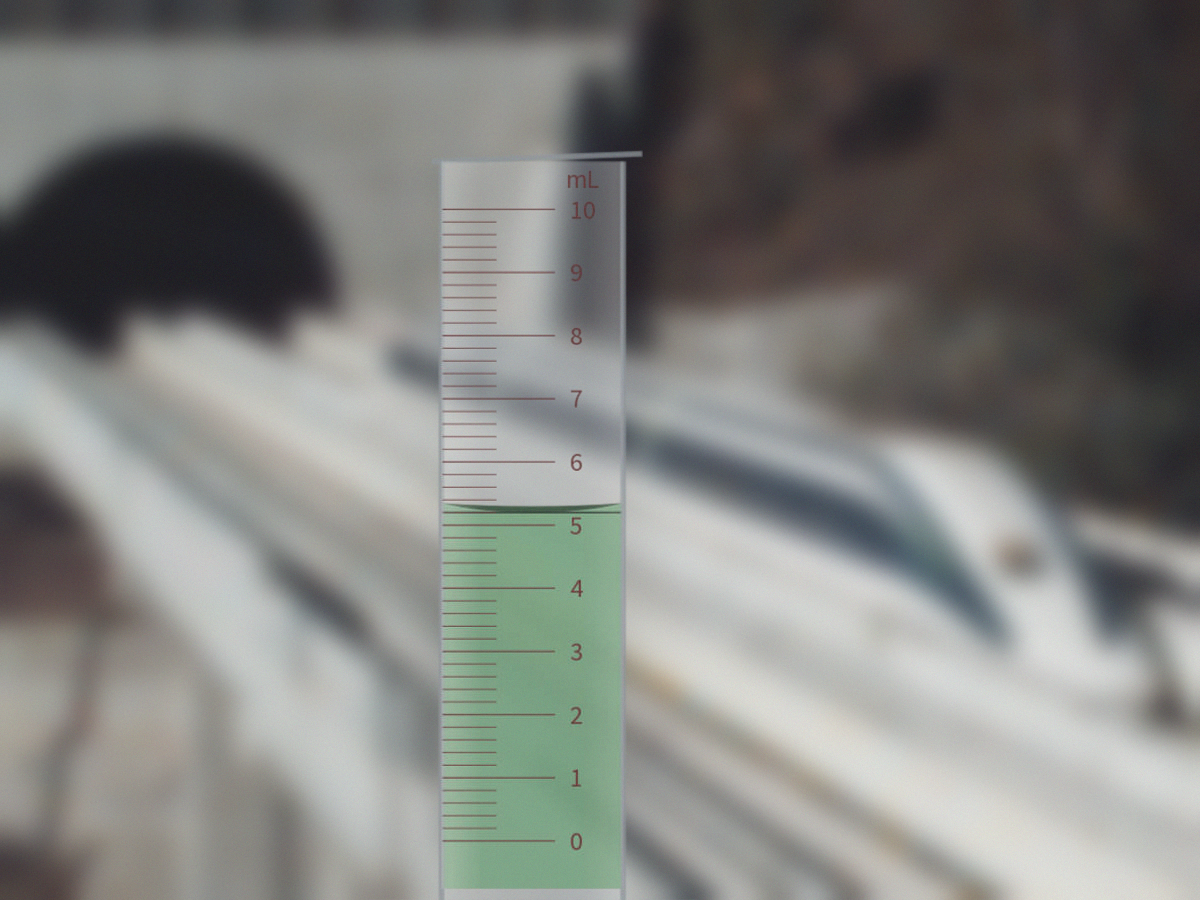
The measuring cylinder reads 5.2 (mL)
